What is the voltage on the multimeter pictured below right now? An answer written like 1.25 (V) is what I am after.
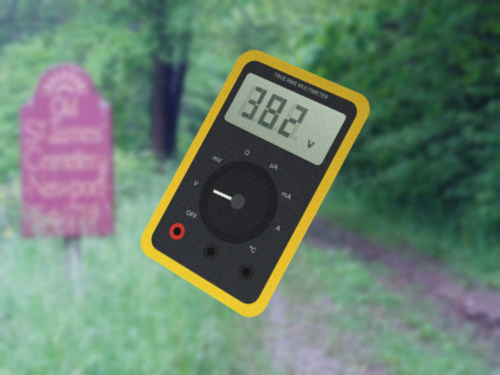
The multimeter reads 382 (V)
